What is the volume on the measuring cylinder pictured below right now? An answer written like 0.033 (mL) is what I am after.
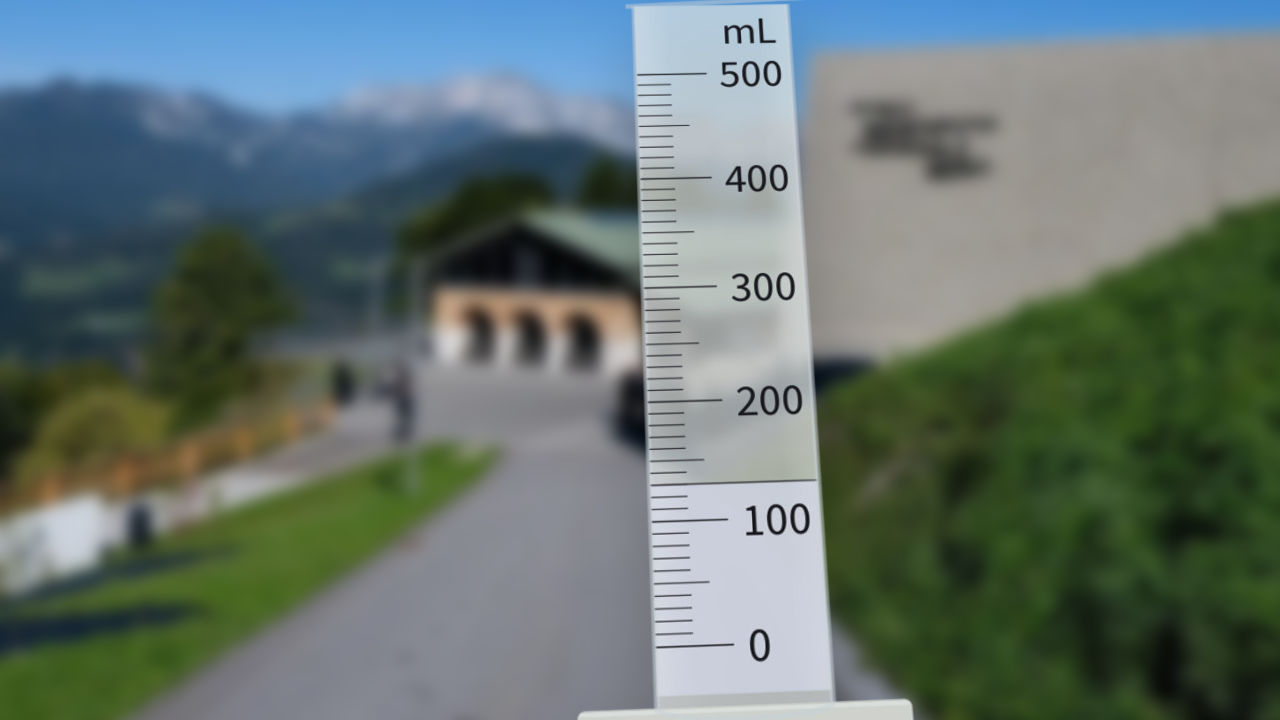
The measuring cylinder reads 130 (mL)
